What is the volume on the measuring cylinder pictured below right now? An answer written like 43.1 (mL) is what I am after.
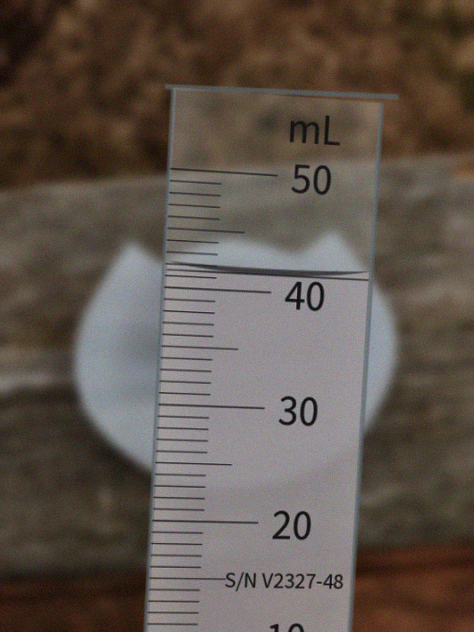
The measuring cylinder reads 41.5 (mL)
